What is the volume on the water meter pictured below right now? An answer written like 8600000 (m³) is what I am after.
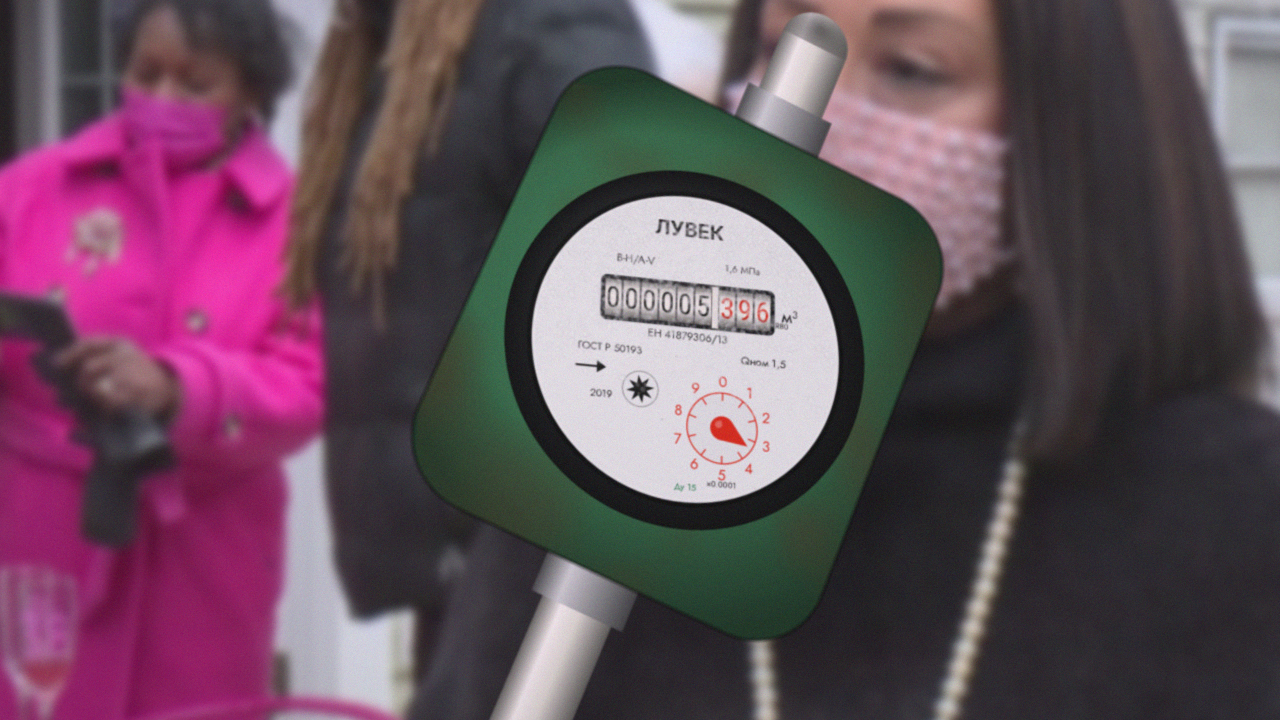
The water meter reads 5.3963 (m³)
